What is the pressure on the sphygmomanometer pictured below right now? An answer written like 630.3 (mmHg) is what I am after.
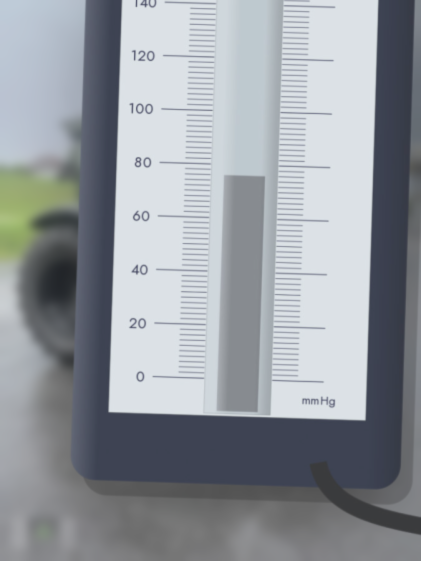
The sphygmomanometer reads 76 (mmHg)
